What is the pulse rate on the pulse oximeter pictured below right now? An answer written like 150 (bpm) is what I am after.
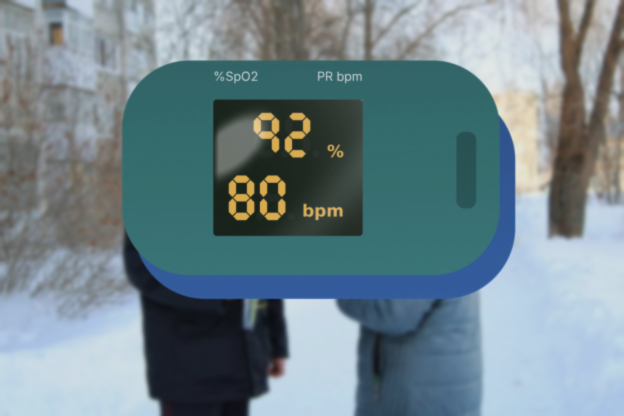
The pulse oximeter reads 80 (bpm)
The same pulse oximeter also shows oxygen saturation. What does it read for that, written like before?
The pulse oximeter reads 92 (%)
